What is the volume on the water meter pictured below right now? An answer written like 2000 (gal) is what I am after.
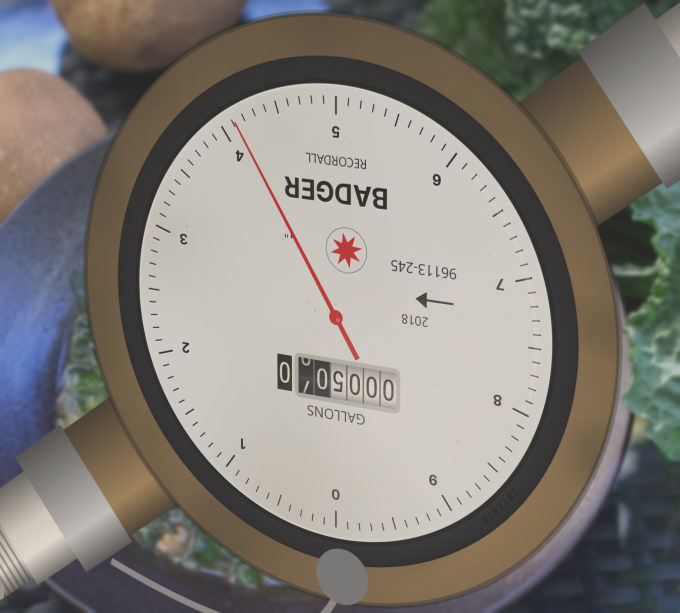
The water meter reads 5074.1 (gal)
